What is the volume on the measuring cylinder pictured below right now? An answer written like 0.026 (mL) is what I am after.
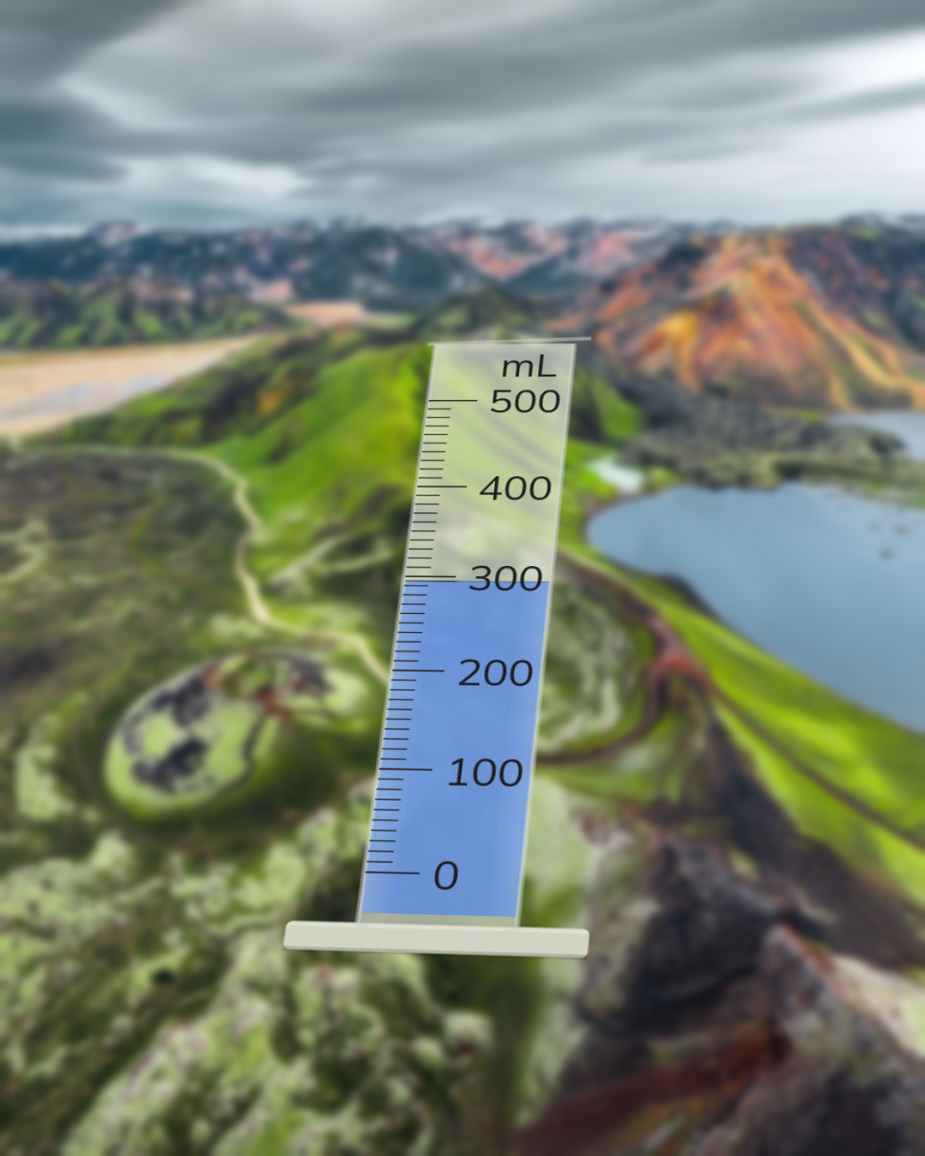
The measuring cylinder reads 295 (mL)
